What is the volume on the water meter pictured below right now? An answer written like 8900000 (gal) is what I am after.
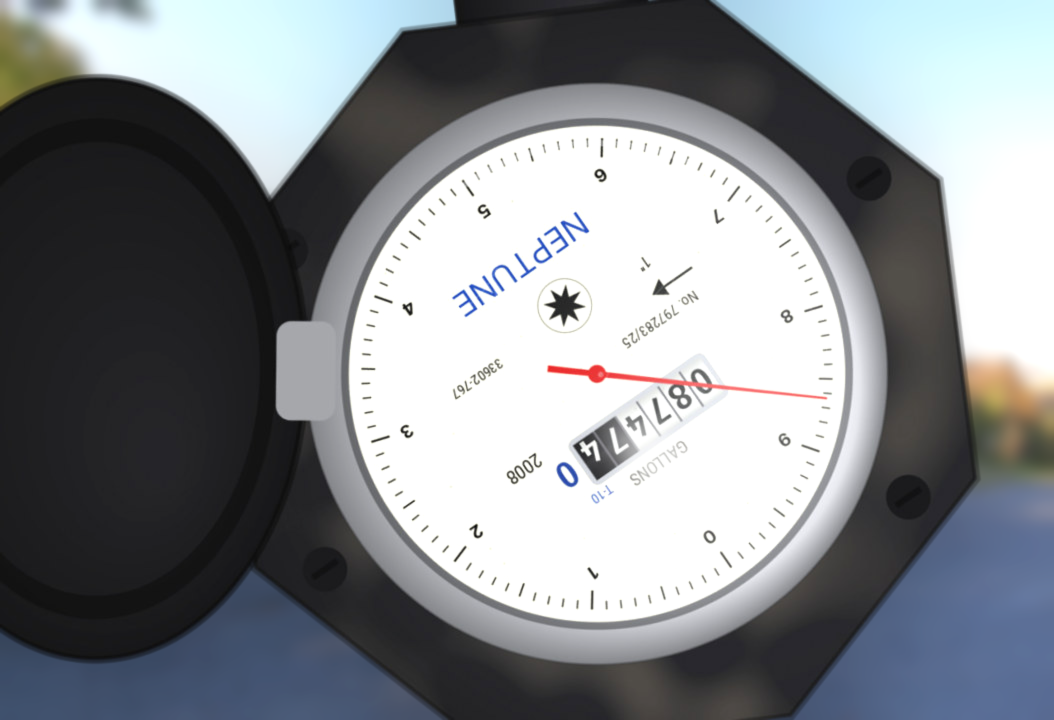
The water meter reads 874738.6 (gal)
